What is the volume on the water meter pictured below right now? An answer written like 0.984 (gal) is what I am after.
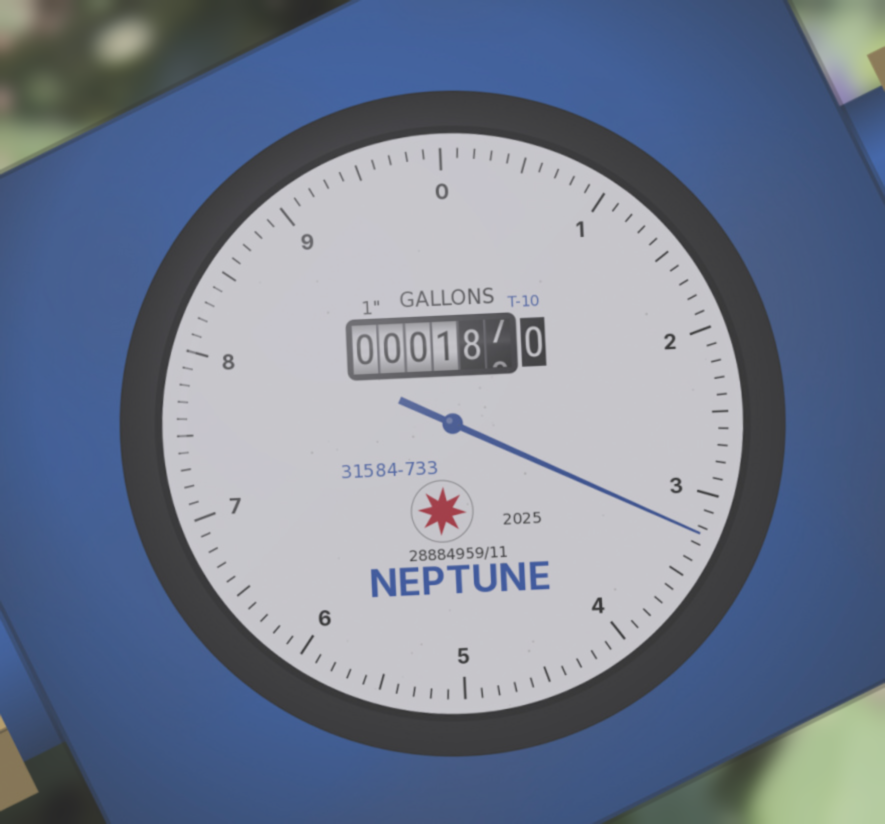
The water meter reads 1873.2 (gal)
